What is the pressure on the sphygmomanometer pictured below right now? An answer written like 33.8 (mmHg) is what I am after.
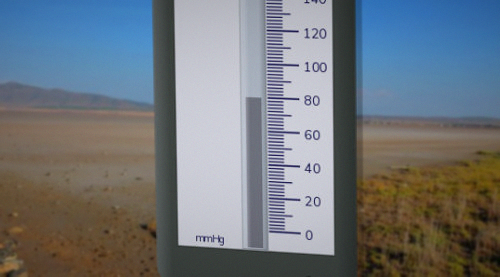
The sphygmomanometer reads 80 (mmHg)
